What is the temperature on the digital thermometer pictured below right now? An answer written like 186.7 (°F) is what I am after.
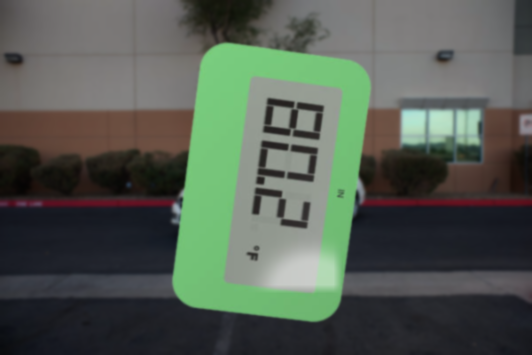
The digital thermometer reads 80.2 (°F)
